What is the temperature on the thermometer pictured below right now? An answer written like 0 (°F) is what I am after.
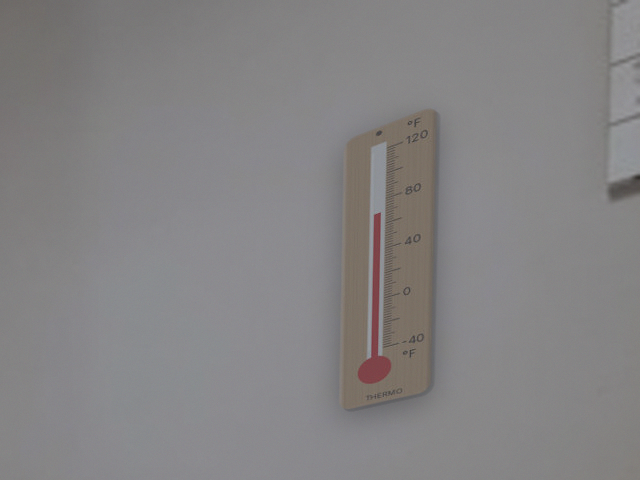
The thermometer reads 70 (°F)
